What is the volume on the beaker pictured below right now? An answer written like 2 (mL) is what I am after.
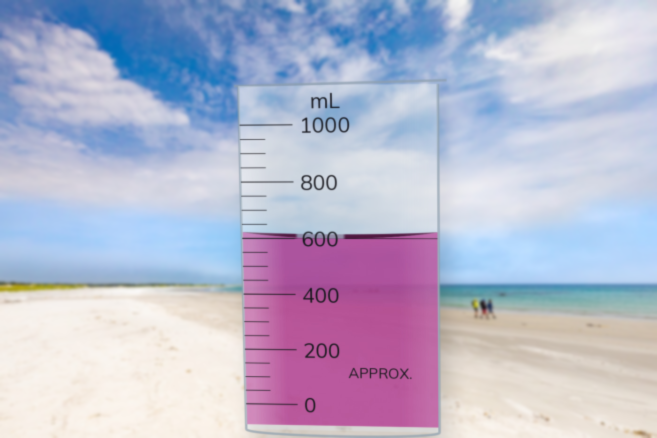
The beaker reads 600 (mL)
